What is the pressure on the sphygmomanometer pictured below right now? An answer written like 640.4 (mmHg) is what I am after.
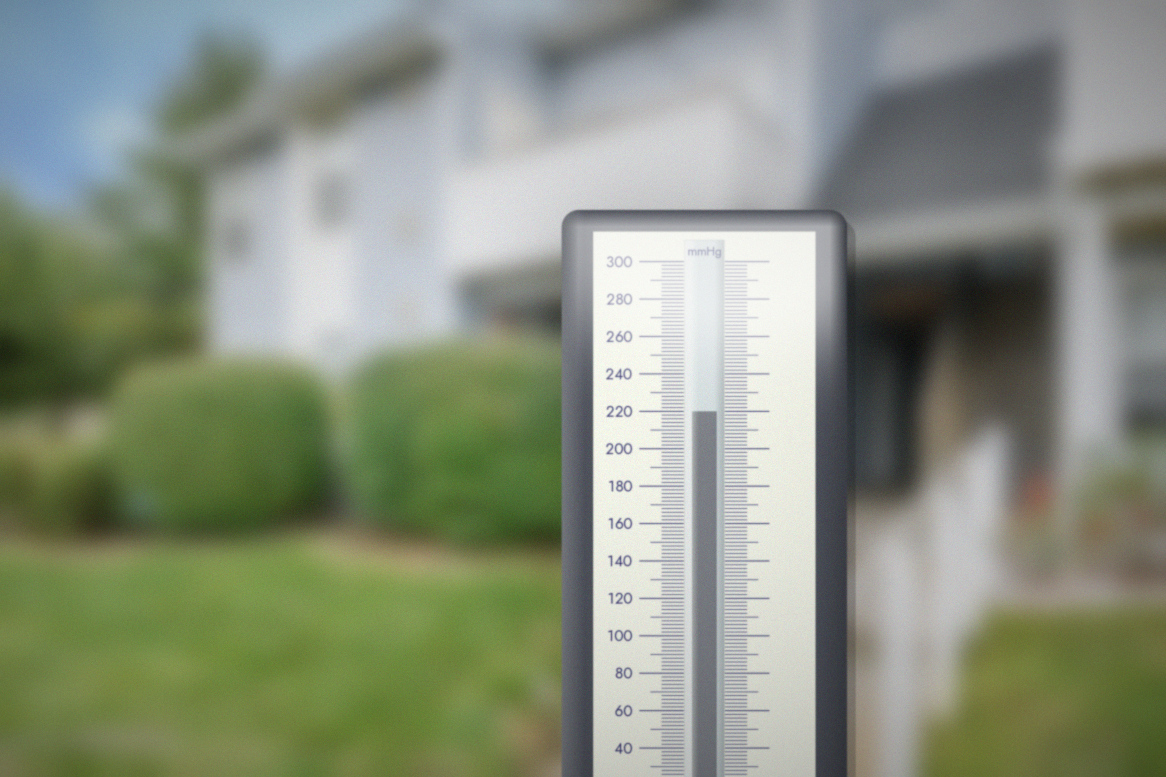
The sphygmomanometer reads 220 (mmHg)
